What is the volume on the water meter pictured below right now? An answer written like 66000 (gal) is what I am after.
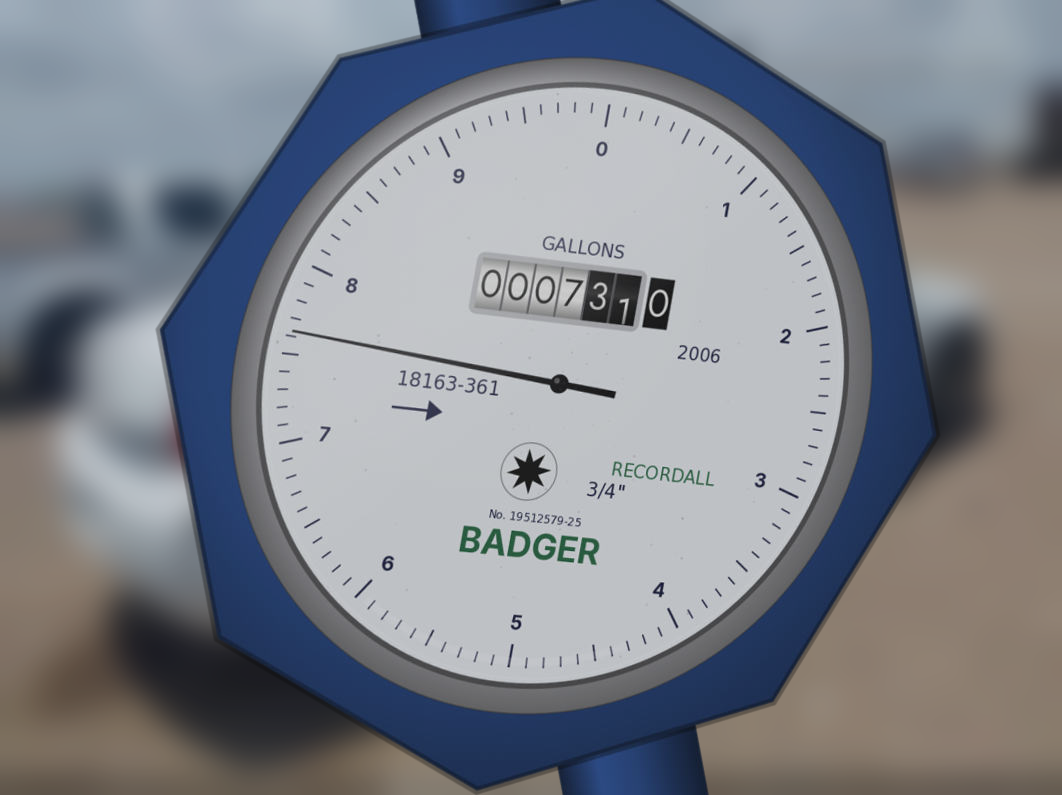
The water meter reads 7307.6 (gal)
